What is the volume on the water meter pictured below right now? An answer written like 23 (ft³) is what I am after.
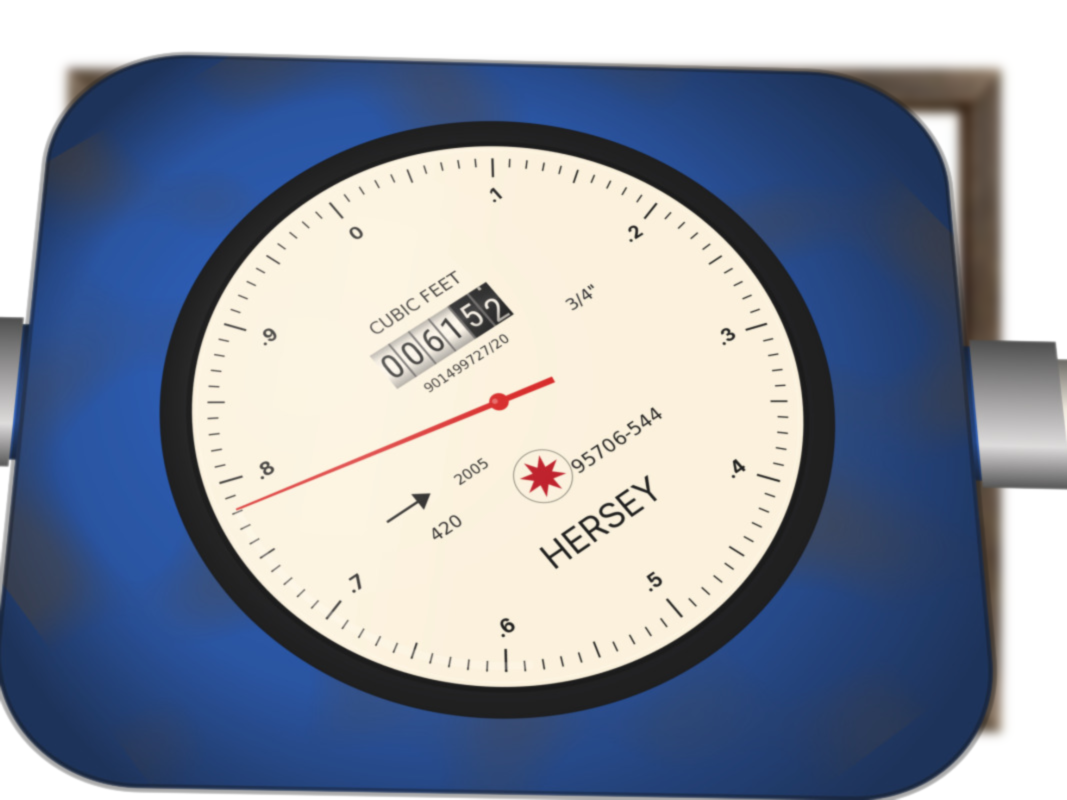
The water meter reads 6151.78 (ft³)
